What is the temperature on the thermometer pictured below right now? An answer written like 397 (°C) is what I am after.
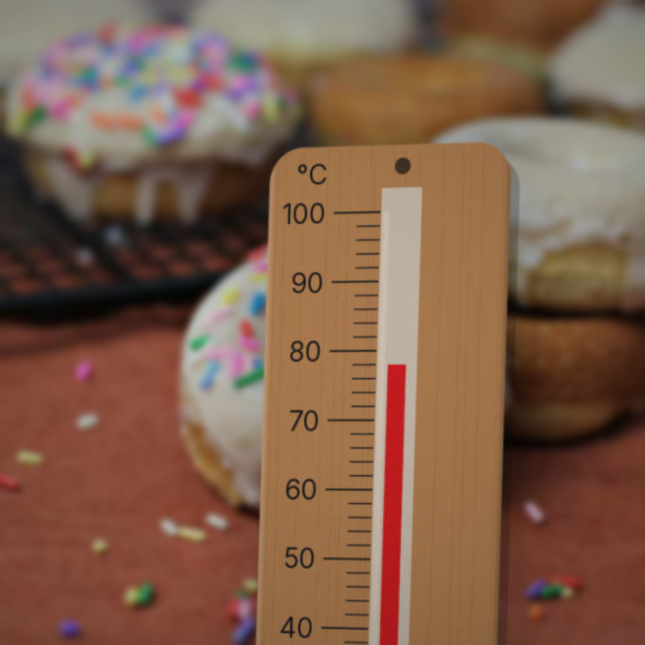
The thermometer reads 78 (°C)
